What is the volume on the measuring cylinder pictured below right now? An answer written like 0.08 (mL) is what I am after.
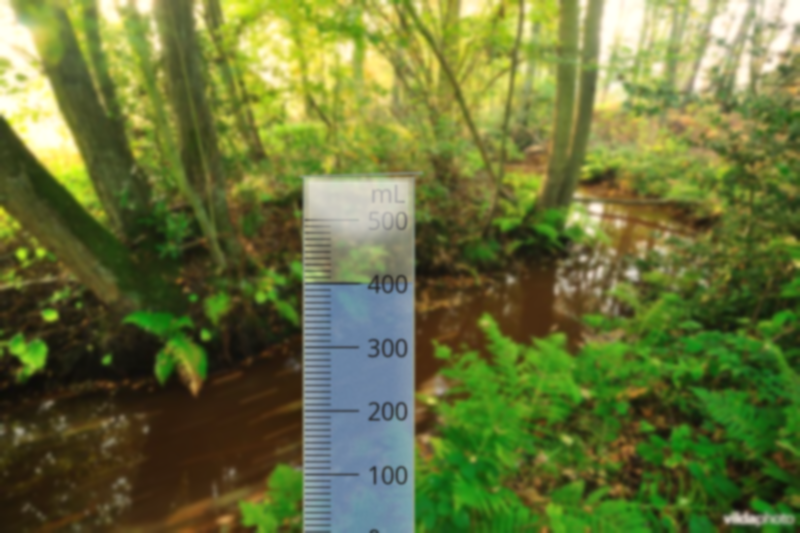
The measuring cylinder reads 400 (mL)
